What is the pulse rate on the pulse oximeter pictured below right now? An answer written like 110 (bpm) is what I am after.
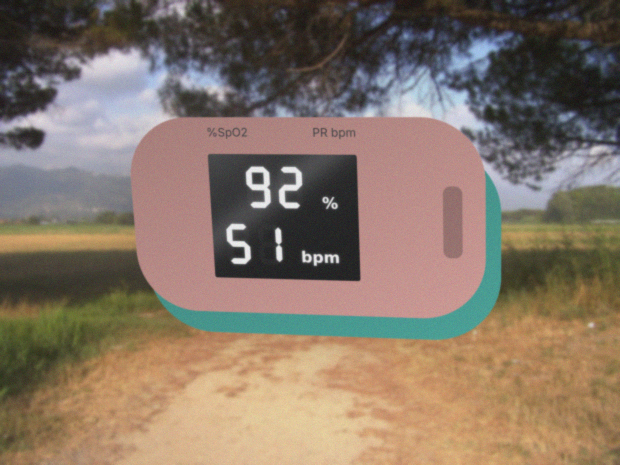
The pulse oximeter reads 51 (bpm)
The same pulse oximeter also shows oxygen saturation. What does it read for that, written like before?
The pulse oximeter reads 92 (%)
